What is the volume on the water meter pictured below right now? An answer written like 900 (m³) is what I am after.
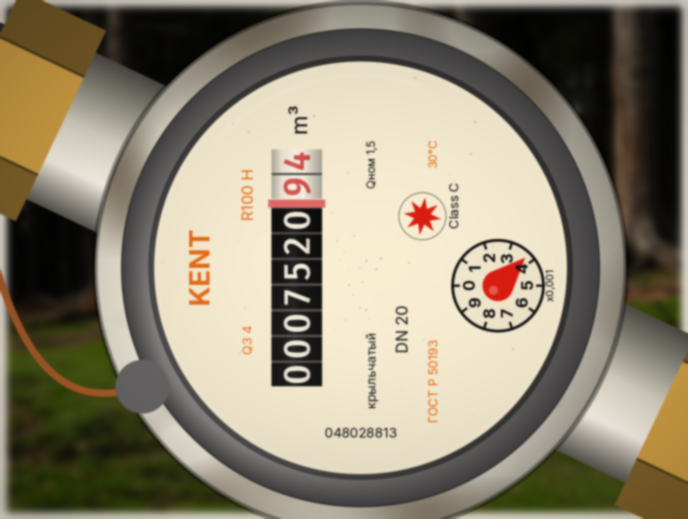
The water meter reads 7520.943 (m³)
